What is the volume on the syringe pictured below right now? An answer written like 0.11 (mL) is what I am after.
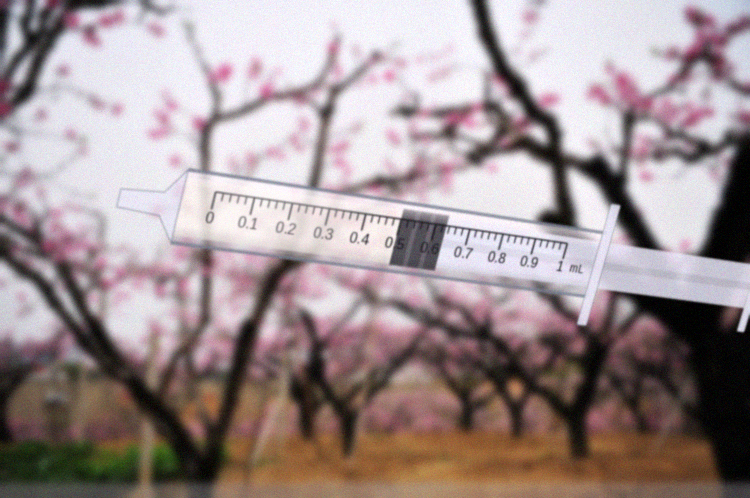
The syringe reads 0.5 (mL)
